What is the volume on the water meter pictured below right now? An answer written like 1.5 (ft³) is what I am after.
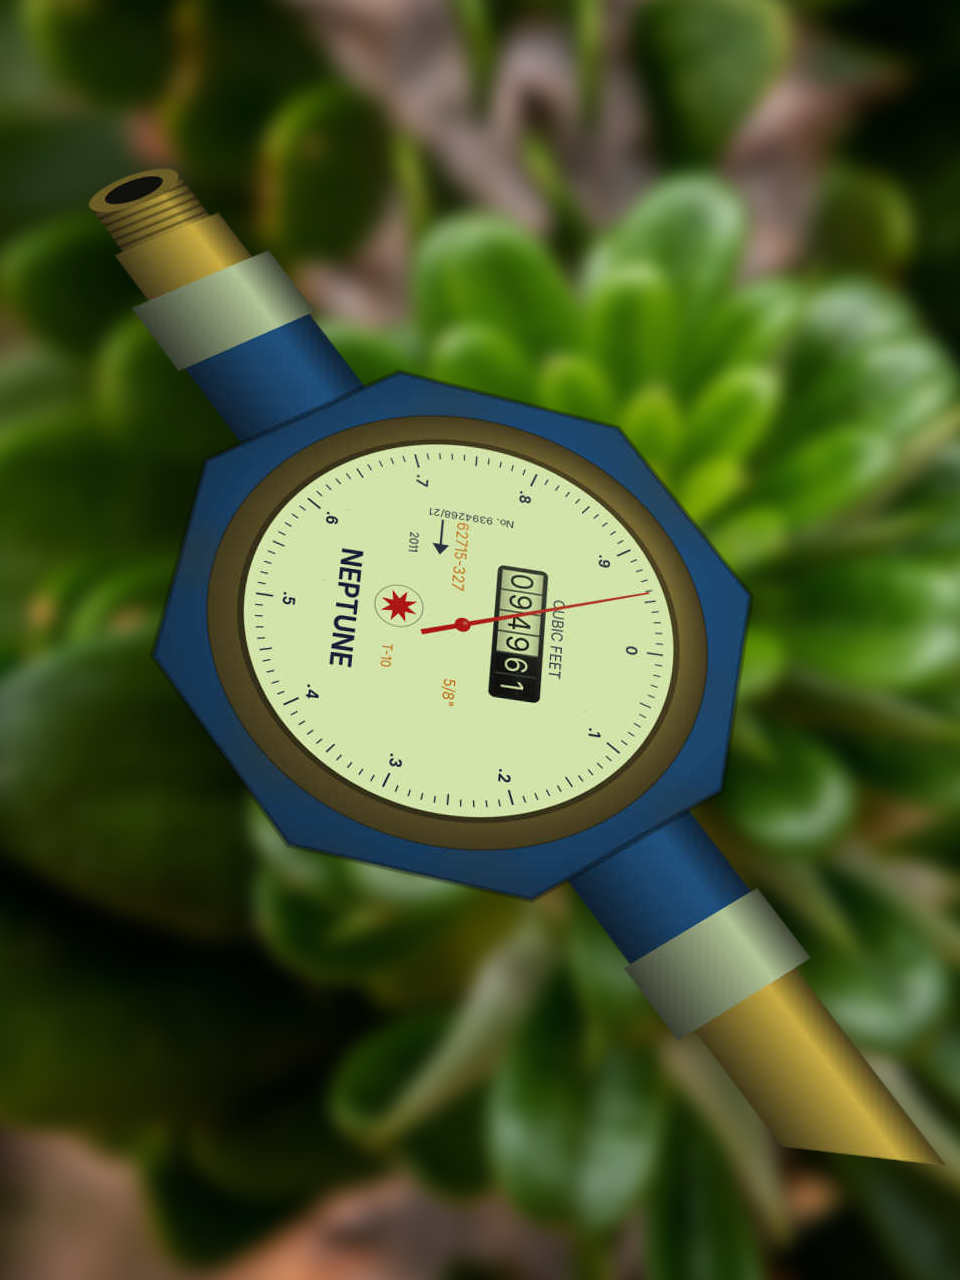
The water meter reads 94960.94 (ft³)
